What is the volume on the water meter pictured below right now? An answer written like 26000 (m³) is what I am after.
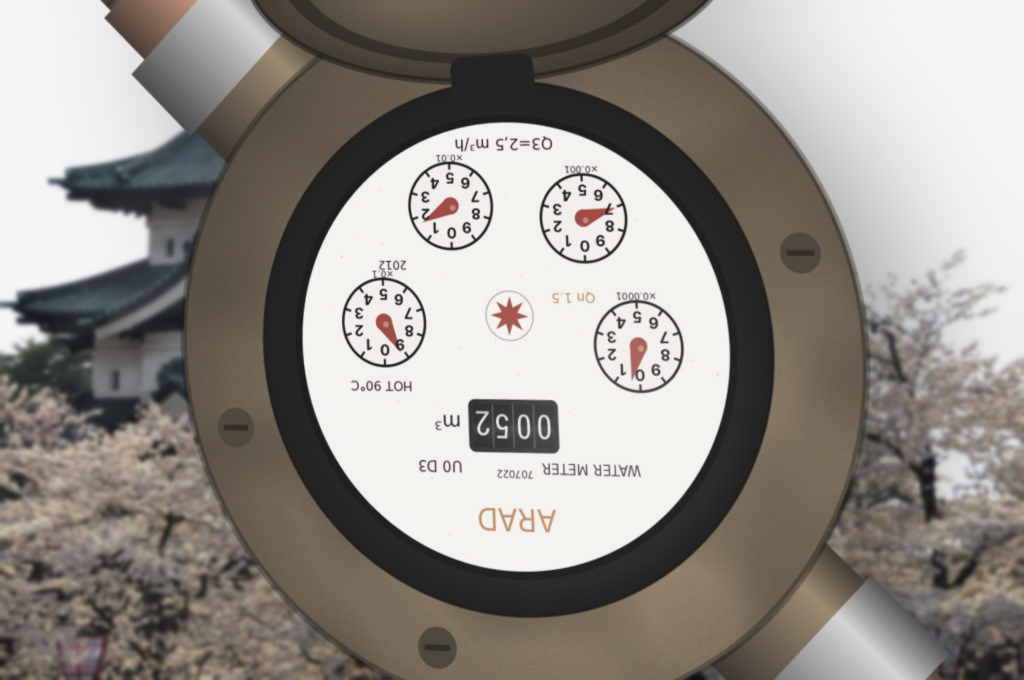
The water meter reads 51.9170 (m³)
